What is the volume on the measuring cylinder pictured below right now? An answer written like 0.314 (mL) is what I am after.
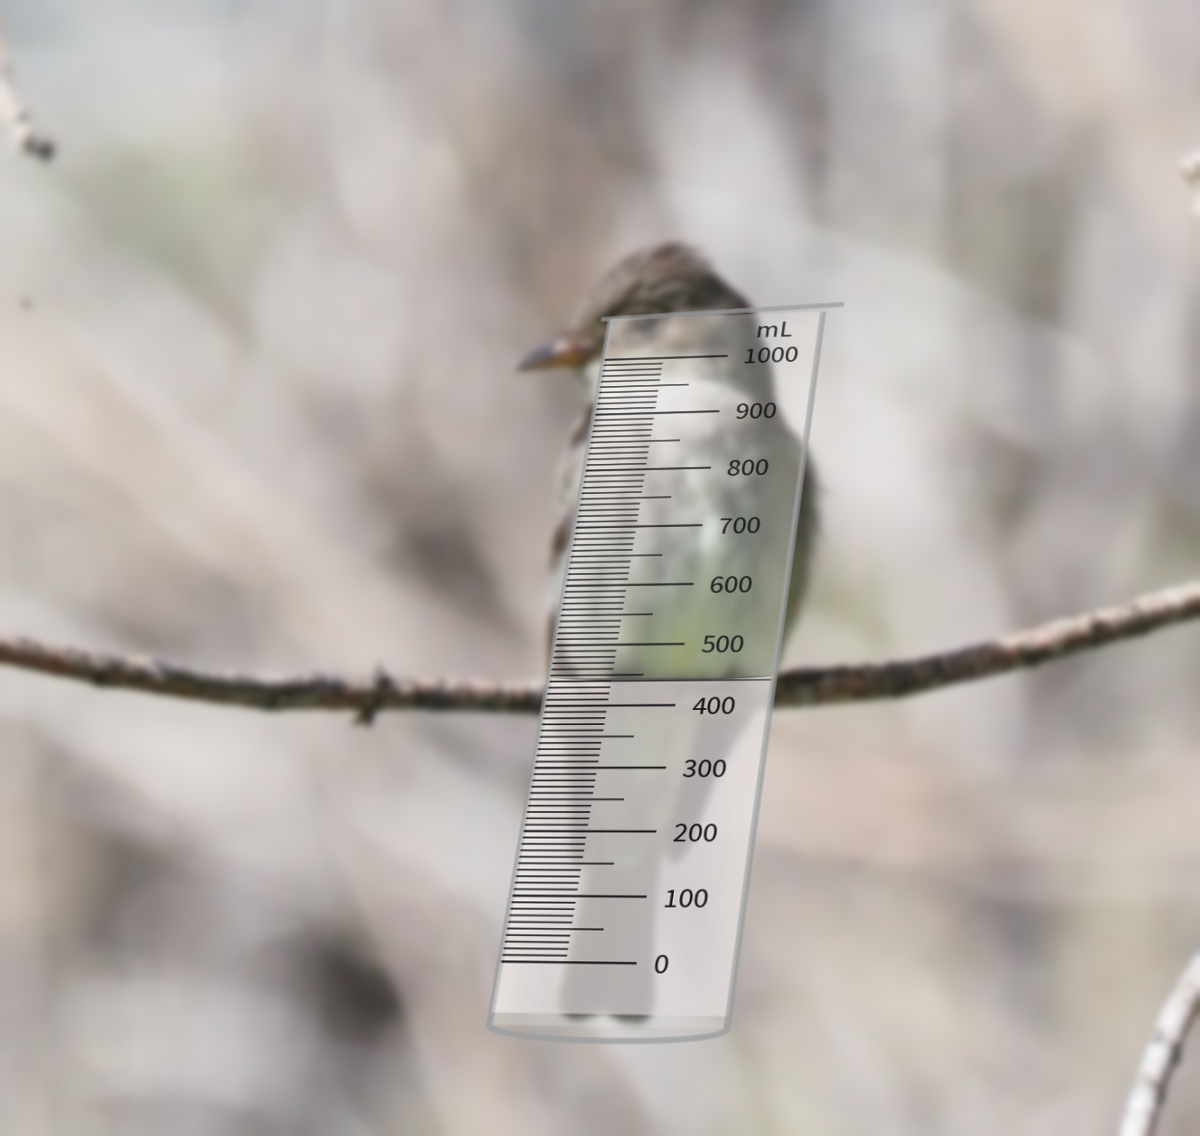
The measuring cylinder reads 440 (mL)
